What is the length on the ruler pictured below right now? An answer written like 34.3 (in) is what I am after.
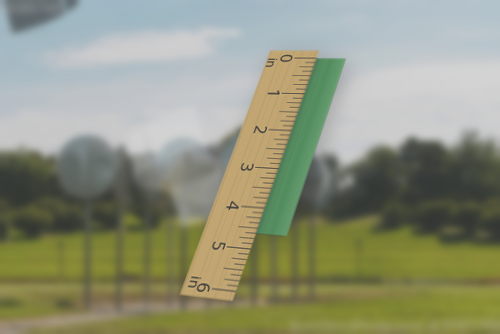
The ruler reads 4.625 (in)
